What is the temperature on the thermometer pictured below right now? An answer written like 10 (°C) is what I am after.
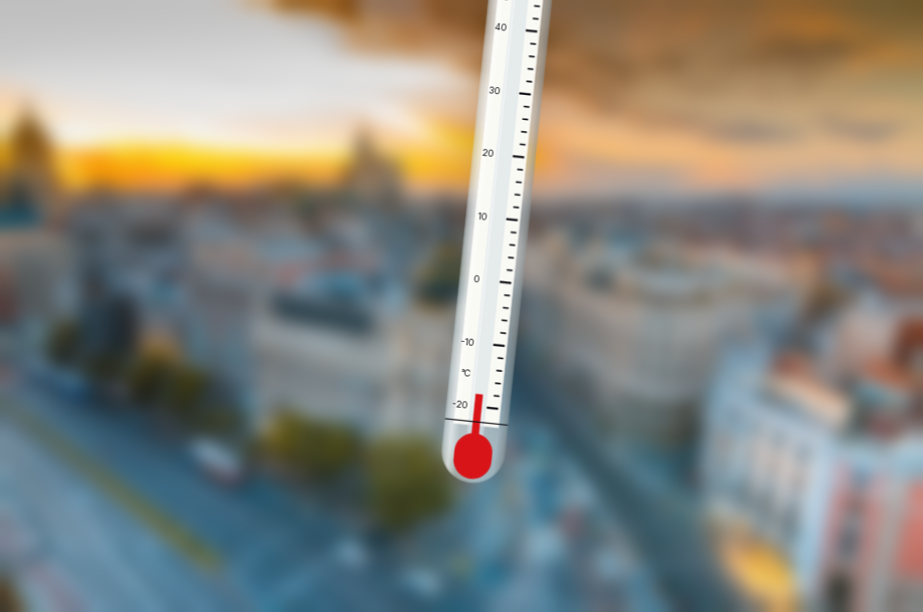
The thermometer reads -18 (°C)
